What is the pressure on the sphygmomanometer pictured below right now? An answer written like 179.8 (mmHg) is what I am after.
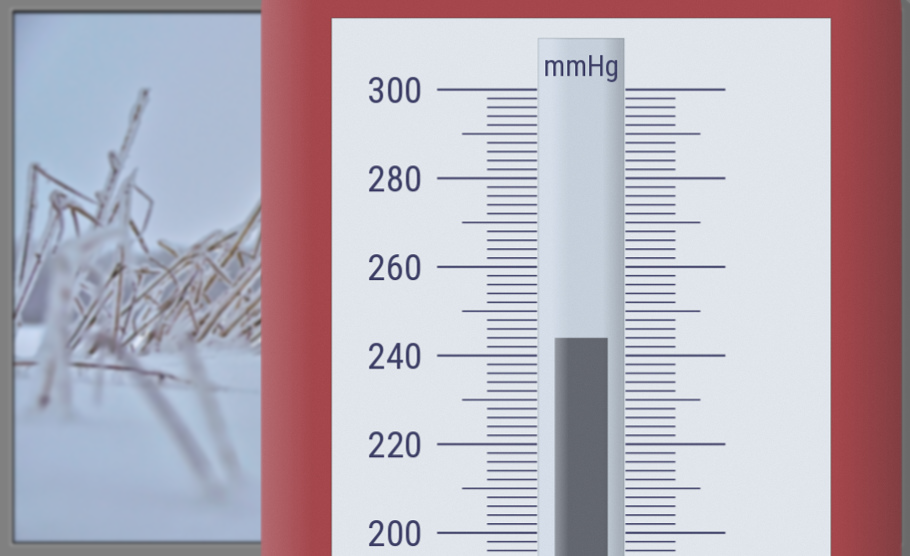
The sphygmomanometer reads 244 (mmHg)
